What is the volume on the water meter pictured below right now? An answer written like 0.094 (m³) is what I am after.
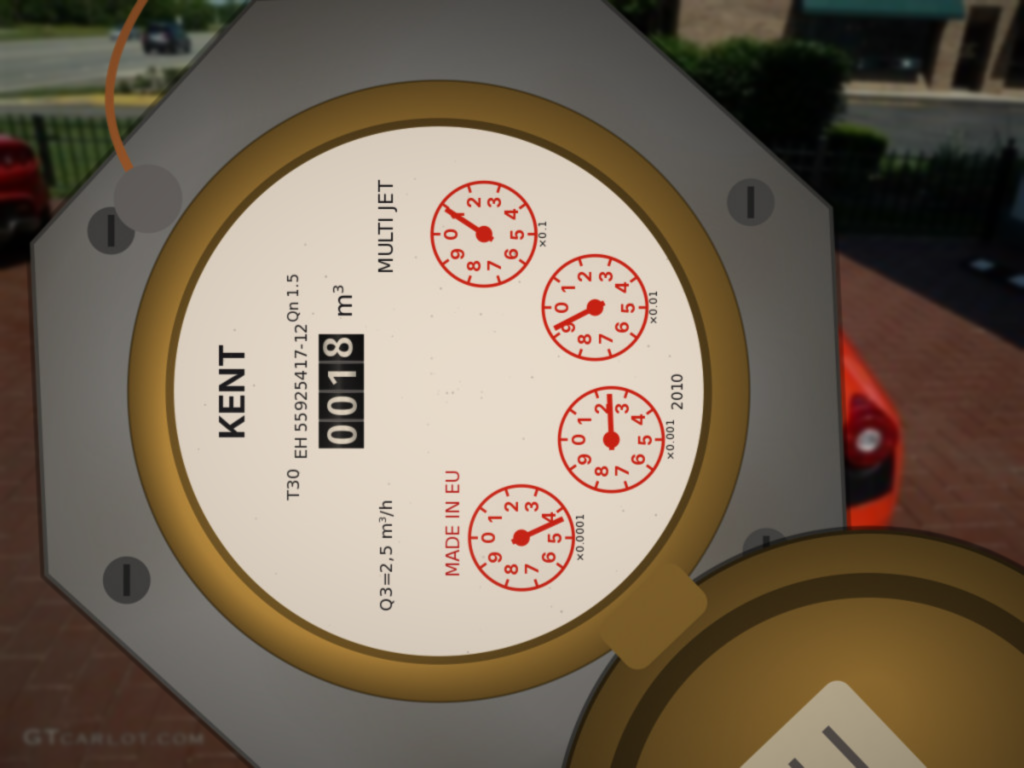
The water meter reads 18.0924 (m³)
